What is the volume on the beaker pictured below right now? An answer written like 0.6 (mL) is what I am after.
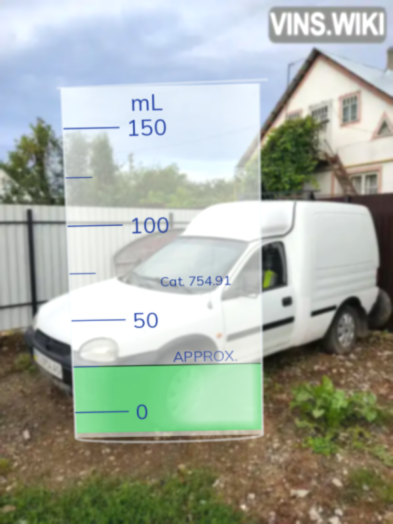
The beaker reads 25 (mL)
